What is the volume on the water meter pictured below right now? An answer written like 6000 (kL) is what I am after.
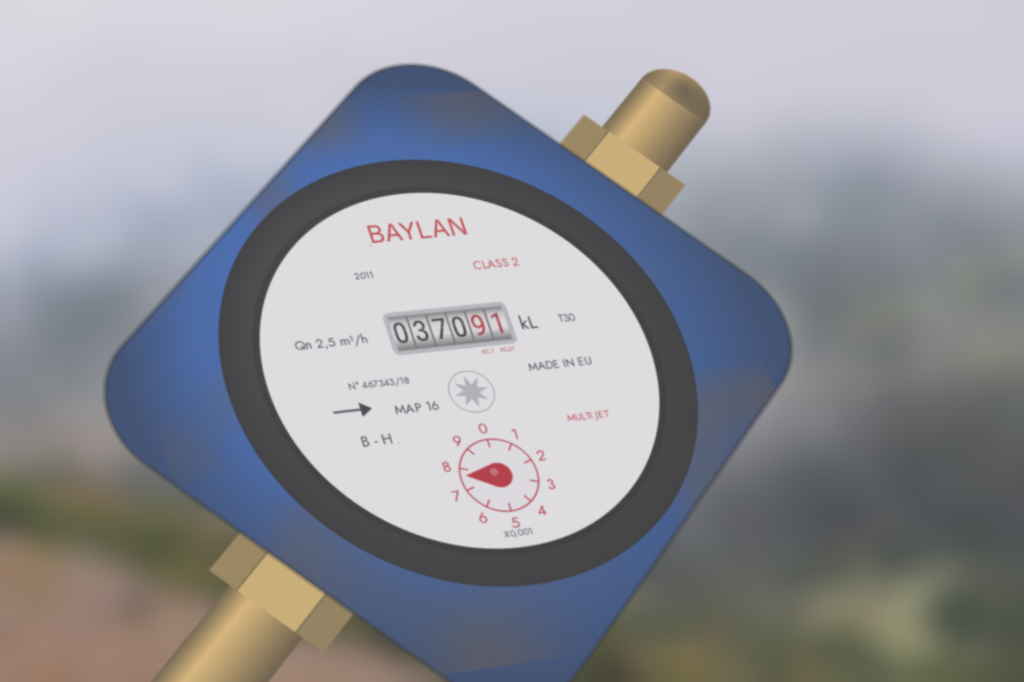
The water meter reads 370.917 (kL)
